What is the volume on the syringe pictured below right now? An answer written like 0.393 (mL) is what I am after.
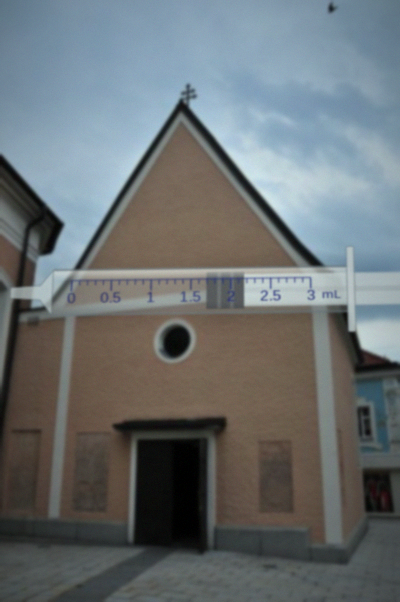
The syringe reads 1.7 (mL)
